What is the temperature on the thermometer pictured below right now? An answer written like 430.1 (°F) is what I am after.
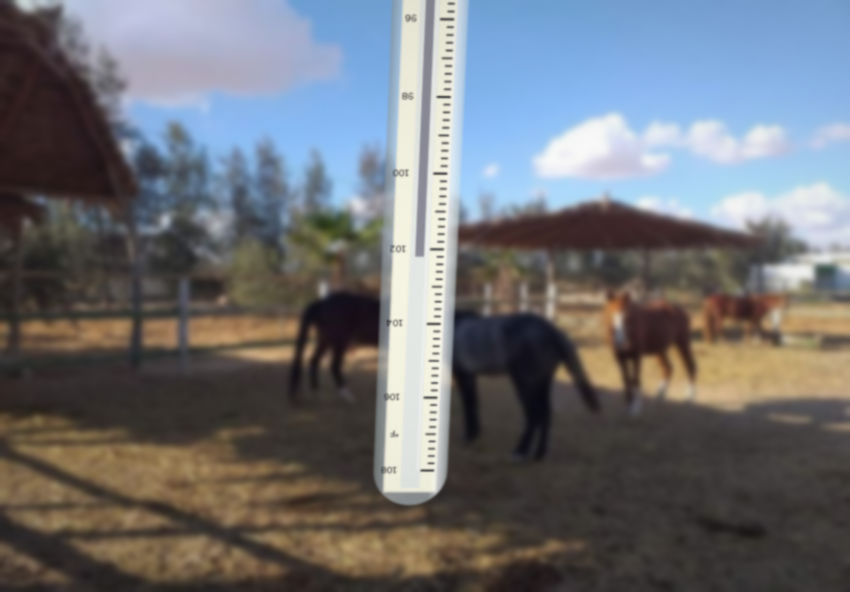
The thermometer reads 102.2 (°F)
